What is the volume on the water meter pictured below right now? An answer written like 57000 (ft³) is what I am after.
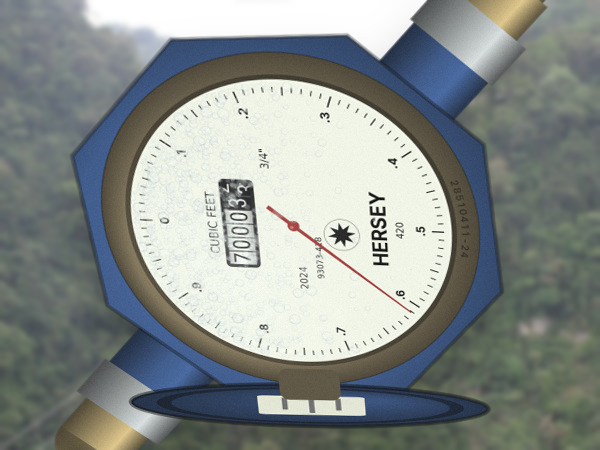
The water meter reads 700032.61 (ft³)
